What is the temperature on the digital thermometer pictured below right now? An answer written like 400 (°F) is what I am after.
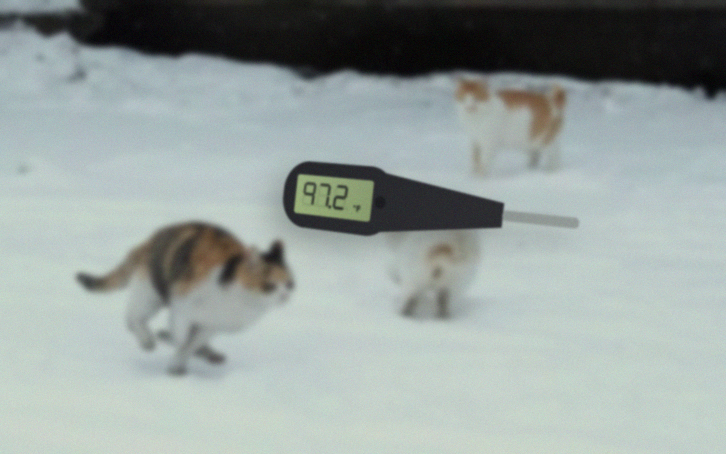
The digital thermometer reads 97.2 (°F)
